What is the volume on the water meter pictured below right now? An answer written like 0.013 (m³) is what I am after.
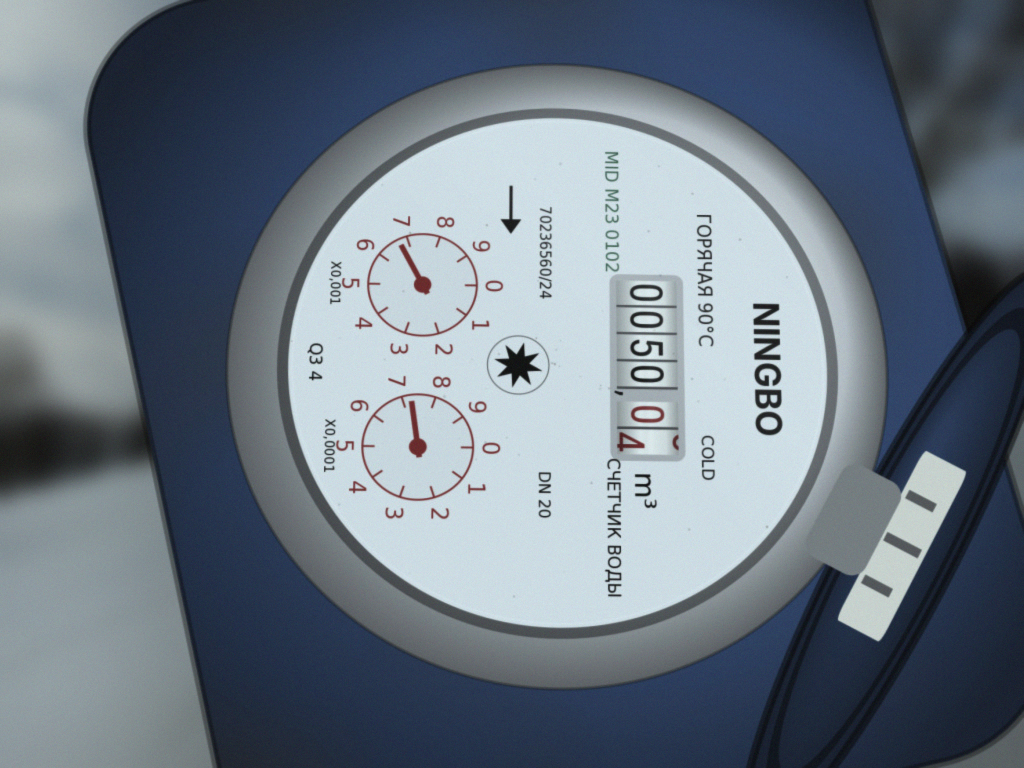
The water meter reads 50.0367 (m³)
